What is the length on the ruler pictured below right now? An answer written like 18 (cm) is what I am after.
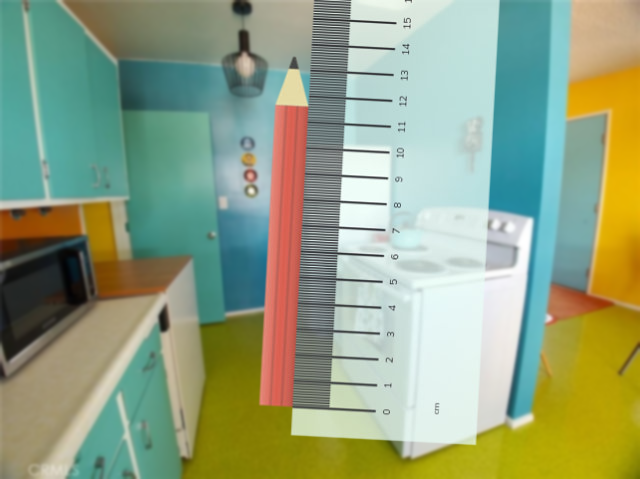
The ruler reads 13.5 (cm)
